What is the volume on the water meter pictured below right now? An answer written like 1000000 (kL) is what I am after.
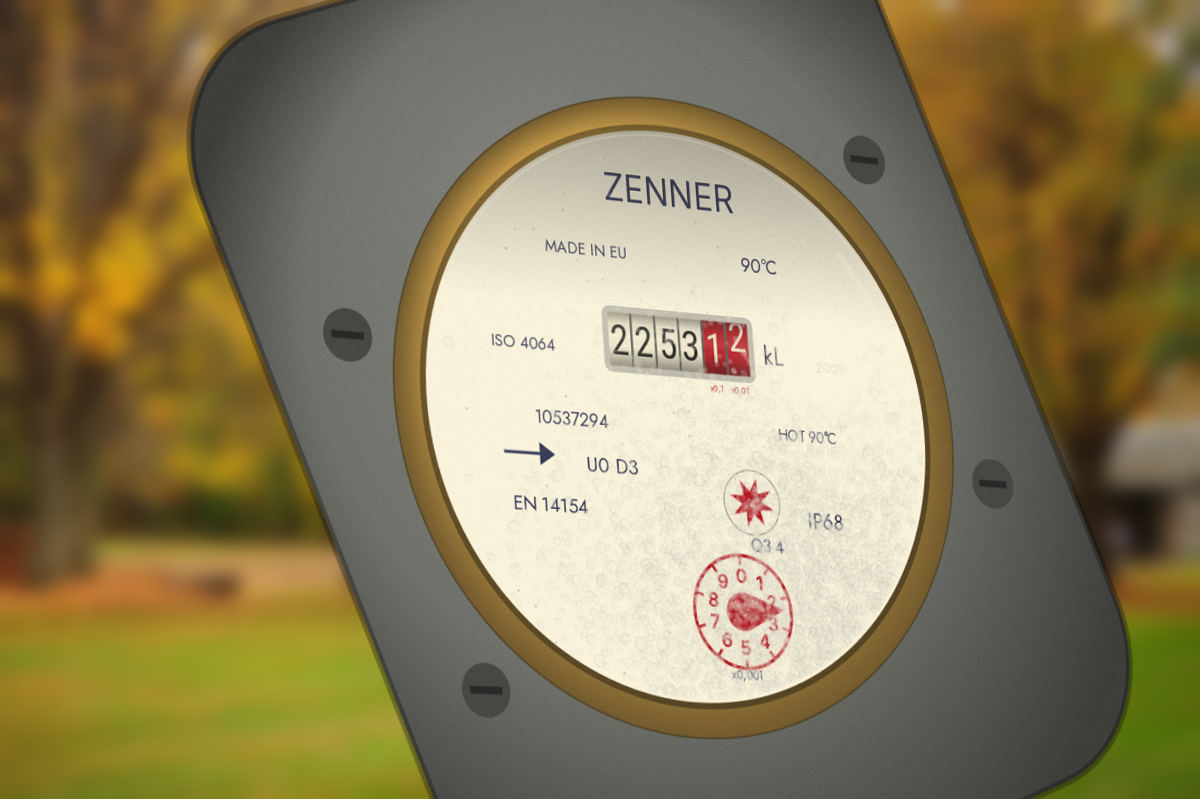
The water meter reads 2253.122 (kL)
